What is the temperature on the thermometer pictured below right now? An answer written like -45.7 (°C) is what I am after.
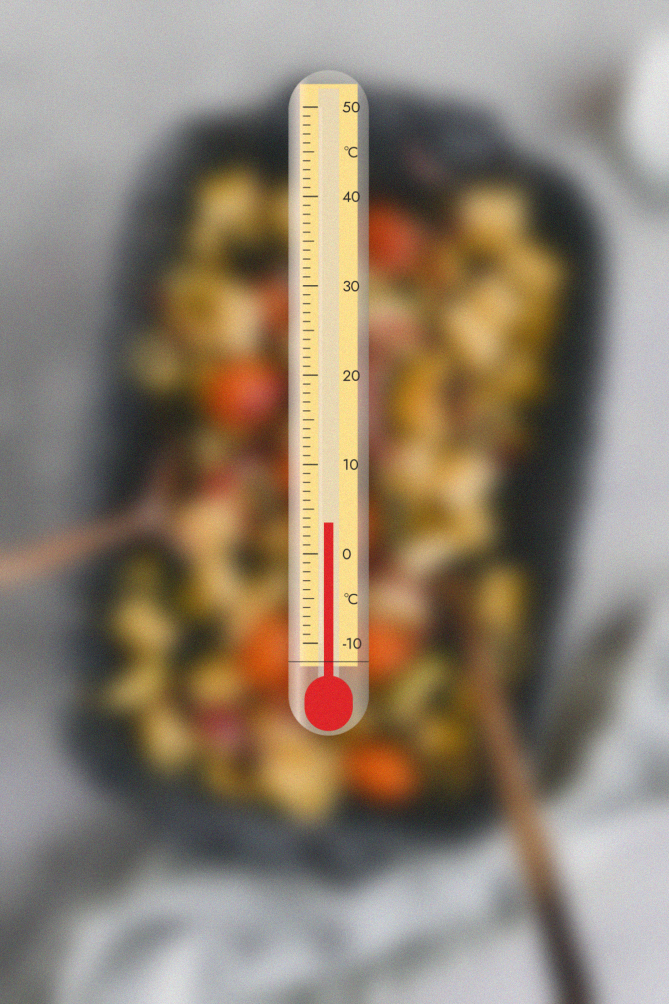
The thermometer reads 3.5 (°C)
